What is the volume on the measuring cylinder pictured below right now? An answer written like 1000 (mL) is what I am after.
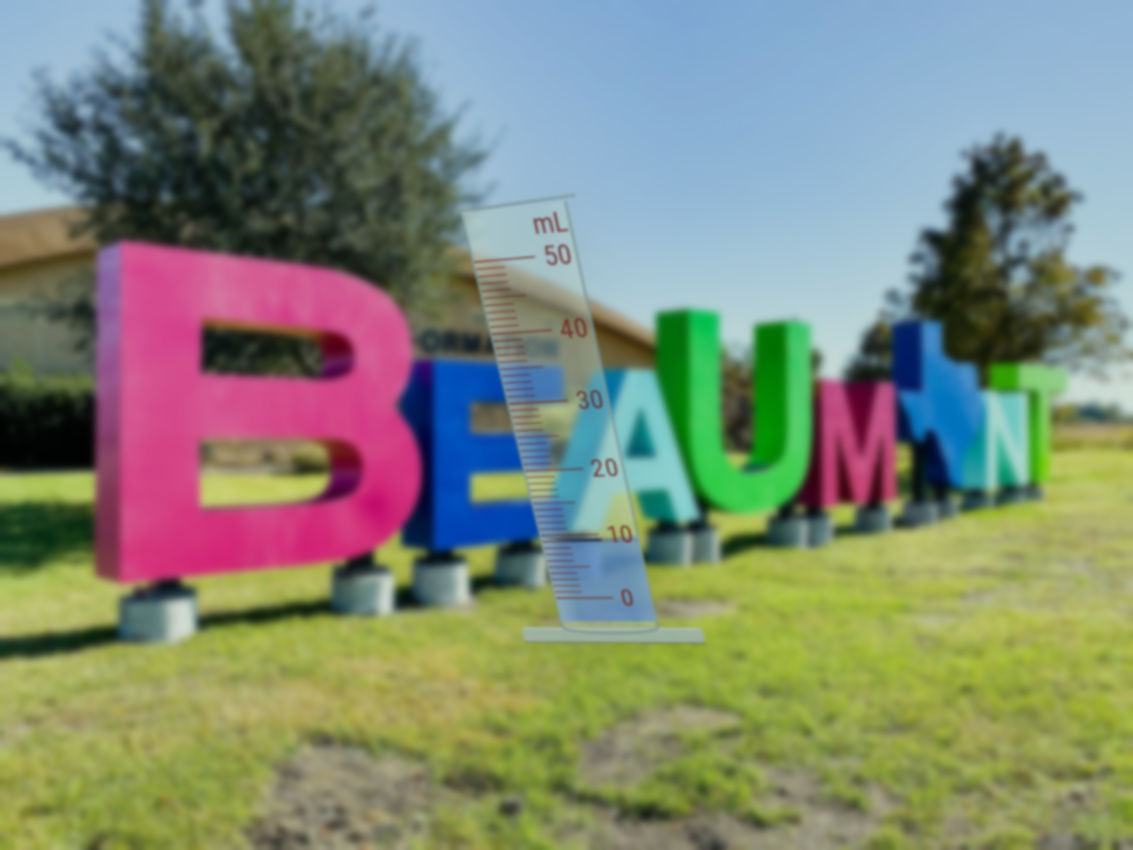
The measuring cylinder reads 9 (mL)
